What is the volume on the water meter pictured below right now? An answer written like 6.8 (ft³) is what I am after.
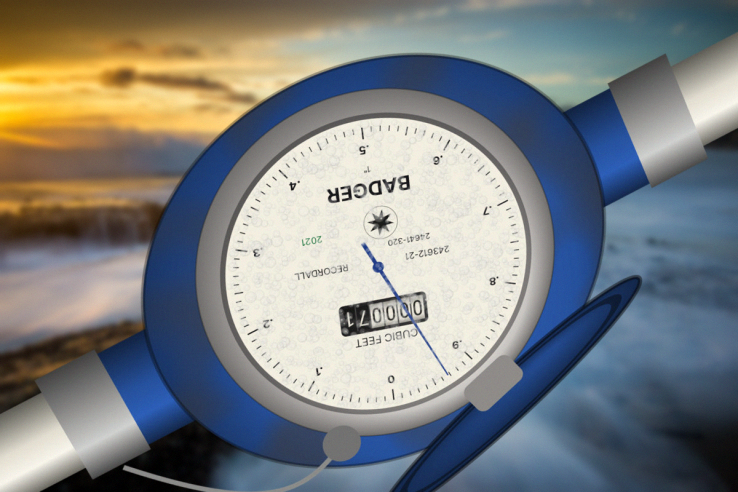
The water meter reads 70.93 (ft³)
